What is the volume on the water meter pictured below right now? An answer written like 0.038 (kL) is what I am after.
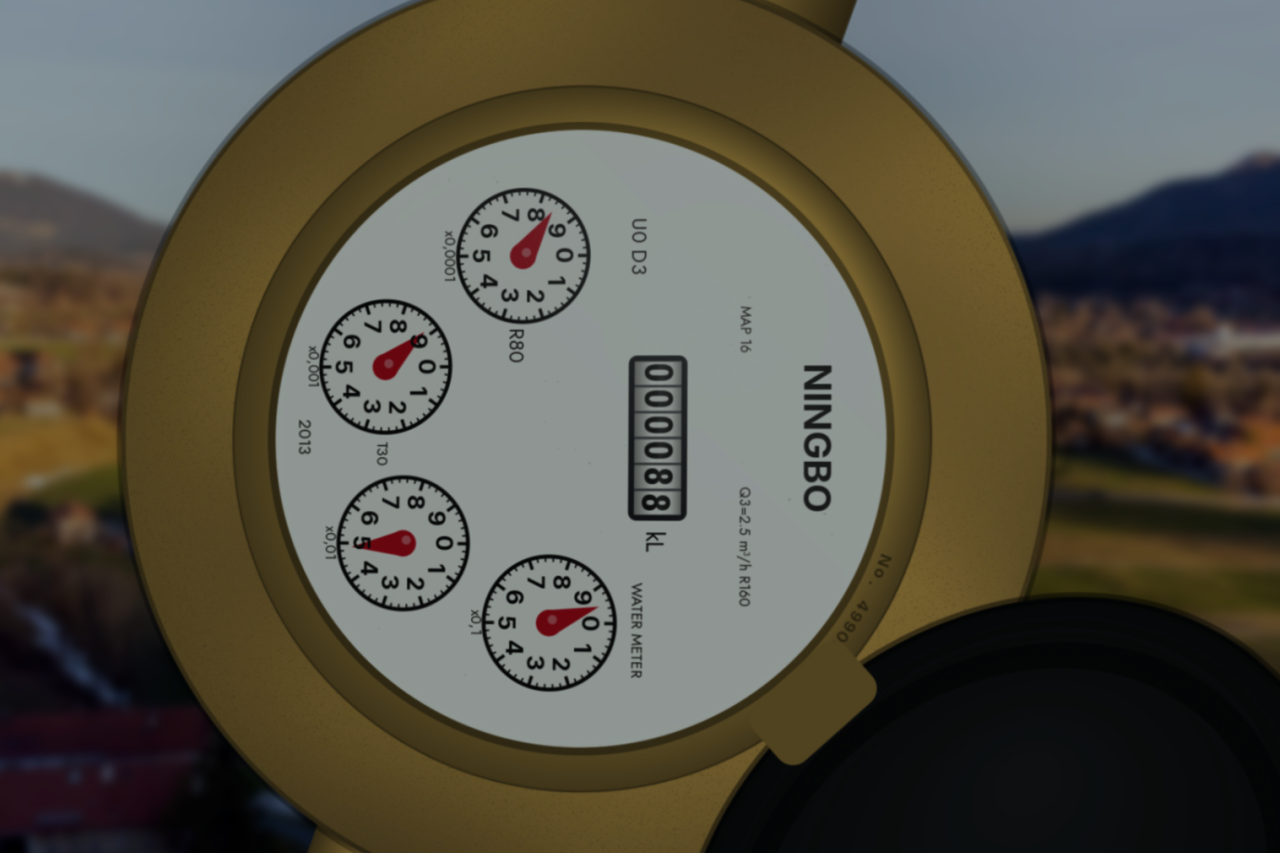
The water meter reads 87.9488 (kL)
